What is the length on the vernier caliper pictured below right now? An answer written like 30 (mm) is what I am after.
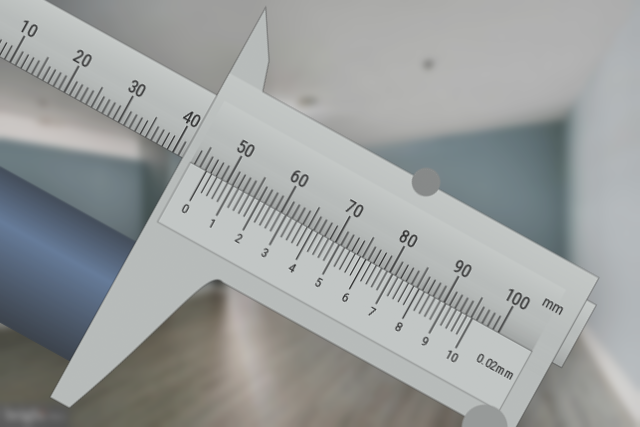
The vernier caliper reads 46.2 (mm)
